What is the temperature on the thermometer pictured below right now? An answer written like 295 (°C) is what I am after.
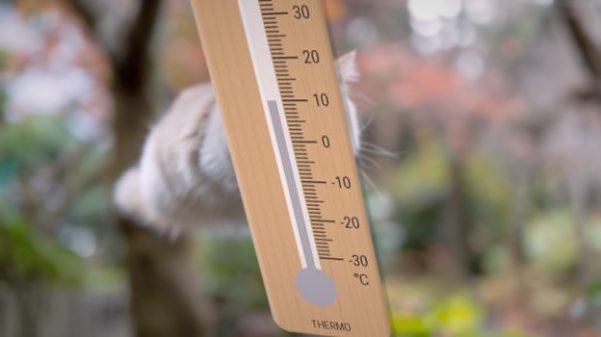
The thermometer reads 10 (°C)
